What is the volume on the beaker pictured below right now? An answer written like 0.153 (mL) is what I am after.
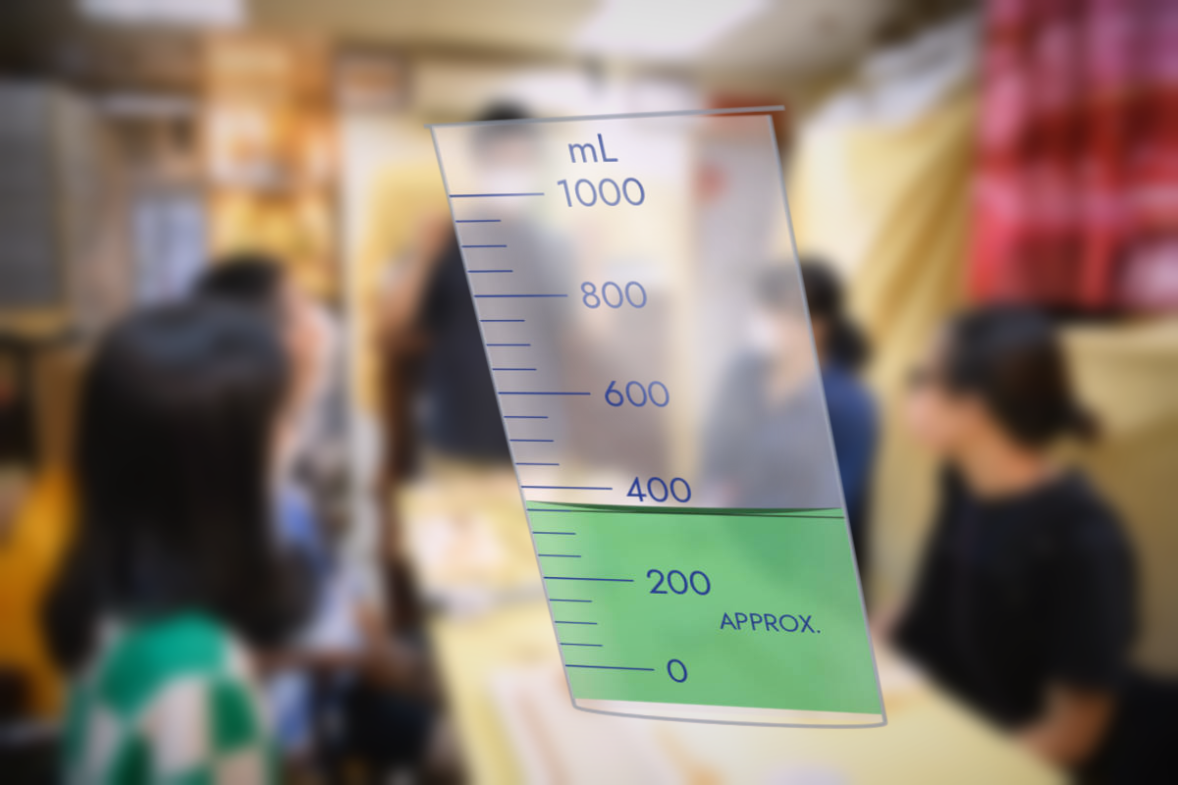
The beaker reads 350 (mL)
